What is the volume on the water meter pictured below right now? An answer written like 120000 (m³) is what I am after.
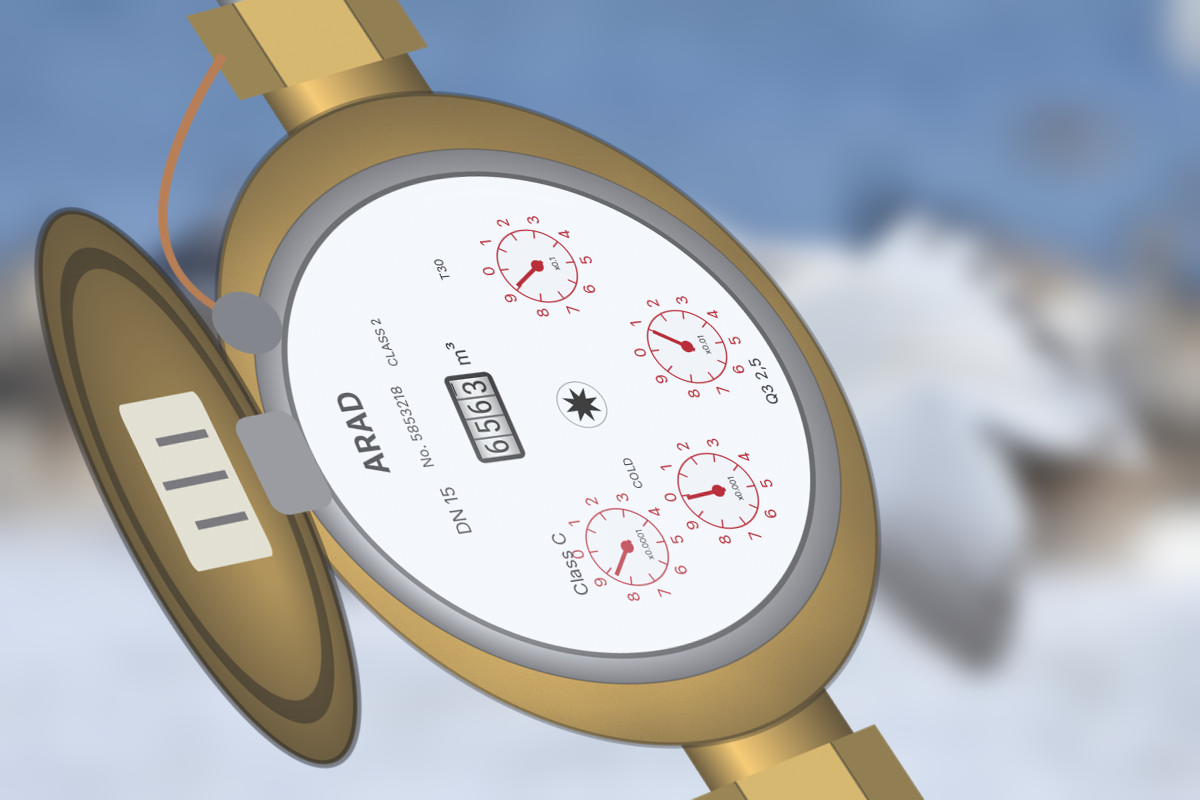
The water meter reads 6562.9098 (m³)
